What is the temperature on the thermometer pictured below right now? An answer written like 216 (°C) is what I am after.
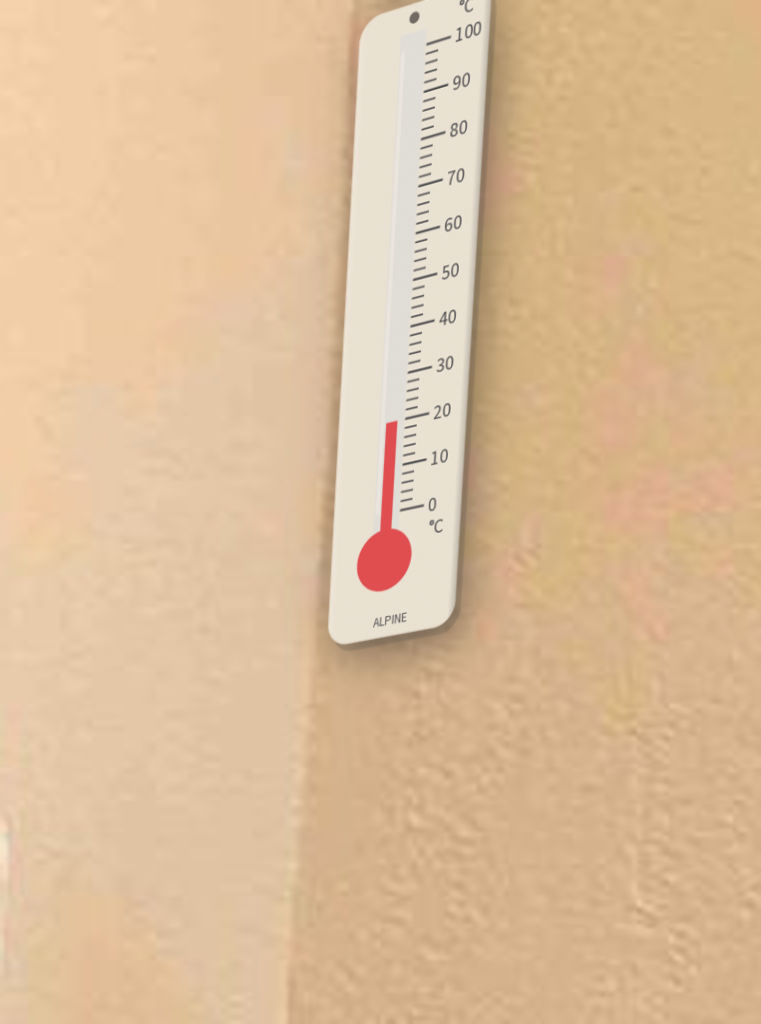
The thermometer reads 20 (°C)
